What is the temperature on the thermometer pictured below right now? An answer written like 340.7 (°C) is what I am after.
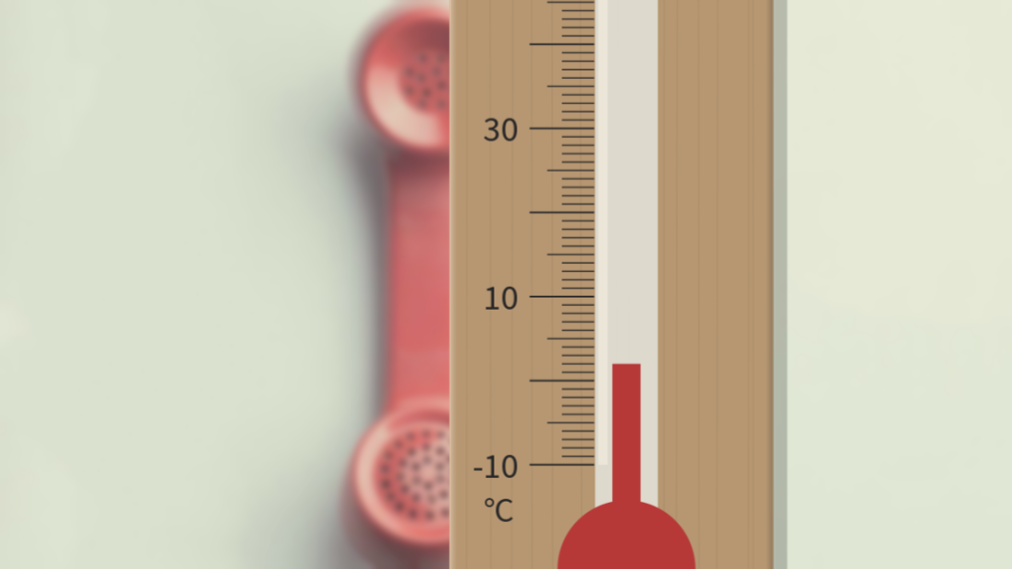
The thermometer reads 2 (°C)
